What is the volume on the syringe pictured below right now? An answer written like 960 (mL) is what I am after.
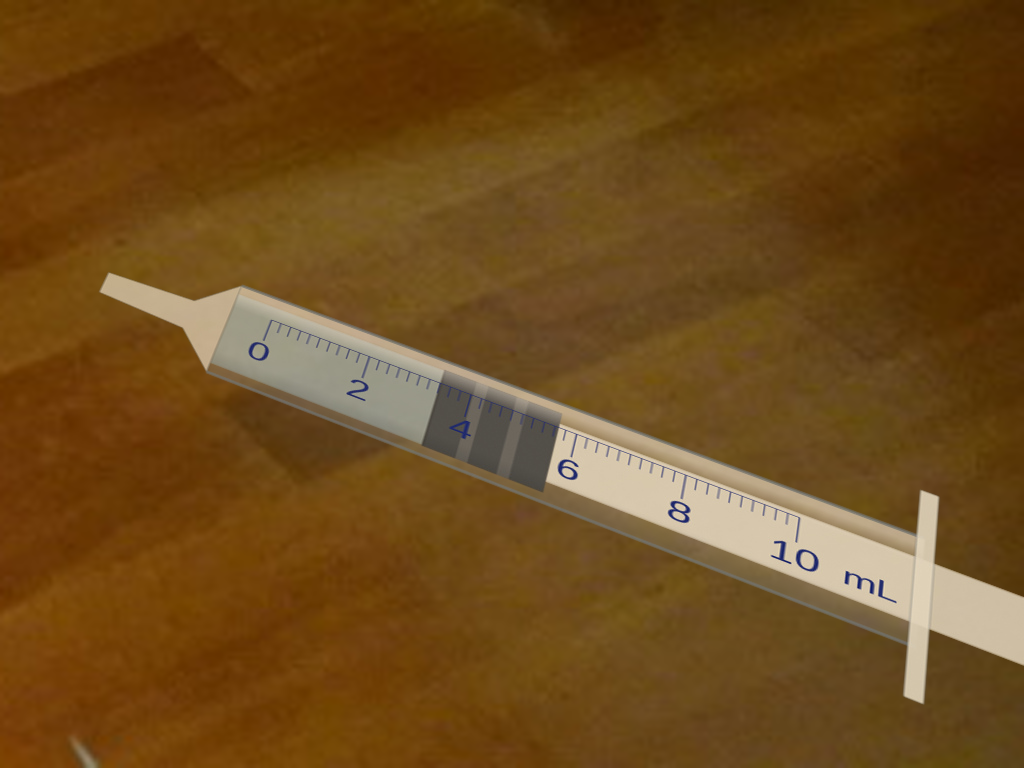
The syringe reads 3.4 (mL)
